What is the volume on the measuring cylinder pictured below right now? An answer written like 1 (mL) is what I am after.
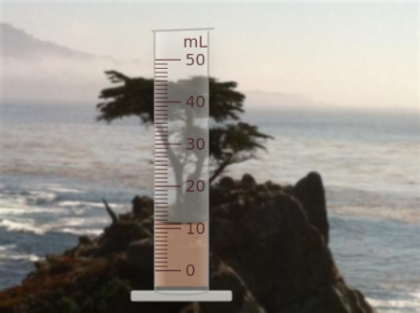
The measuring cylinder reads 11 (mL)
